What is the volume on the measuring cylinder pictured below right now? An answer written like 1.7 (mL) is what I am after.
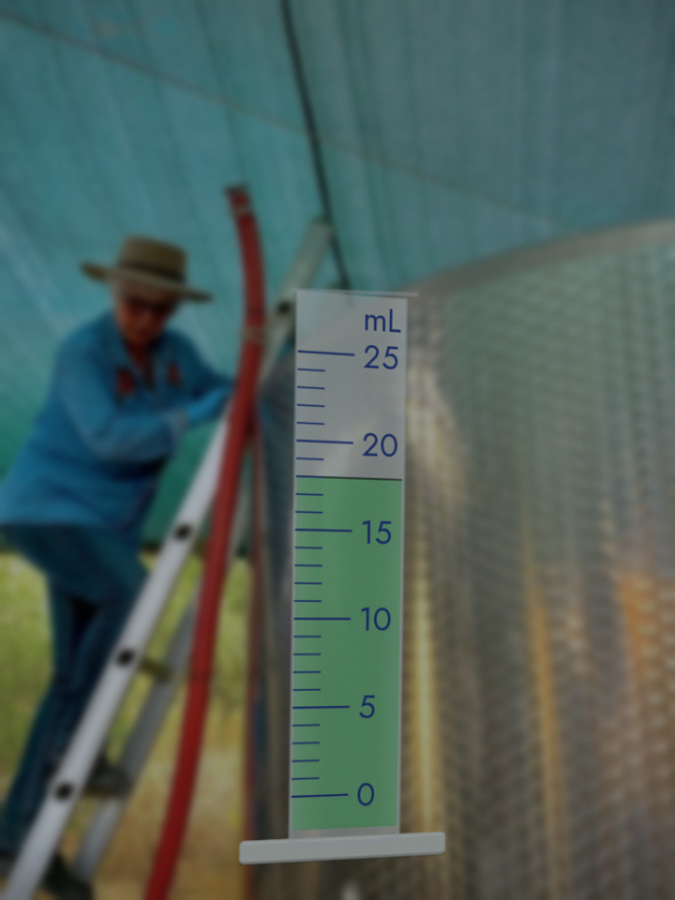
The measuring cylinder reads 18 (mL)
